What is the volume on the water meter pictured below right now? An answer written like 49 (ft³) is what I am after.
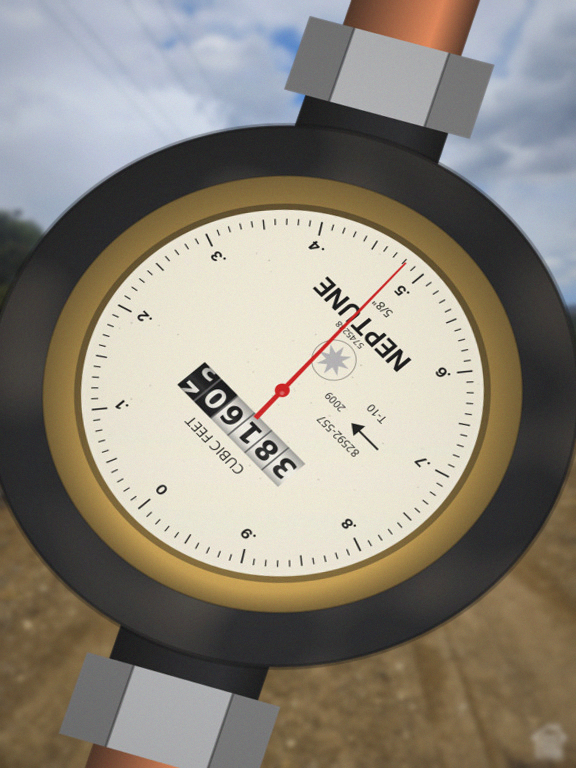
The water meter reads 381602.48 (ft³)
